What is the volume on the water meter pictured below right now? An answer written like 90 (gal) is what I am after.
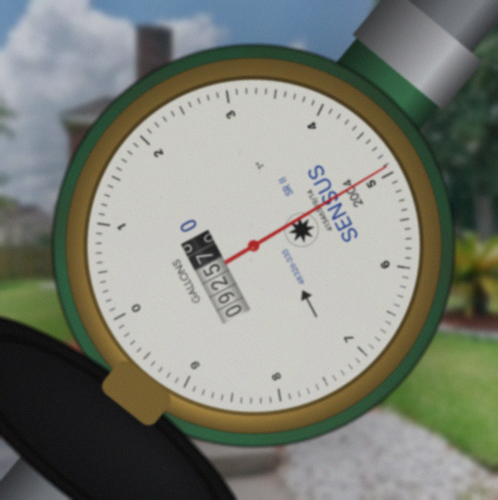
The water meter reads 925784.9 (gal)
